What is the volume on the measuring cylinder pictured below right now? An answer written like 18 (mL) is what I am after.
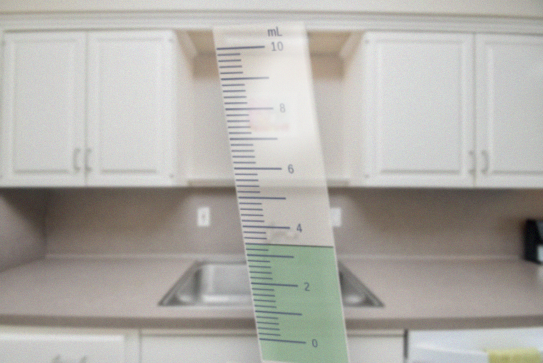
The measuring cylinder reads 3.4 (mL)
